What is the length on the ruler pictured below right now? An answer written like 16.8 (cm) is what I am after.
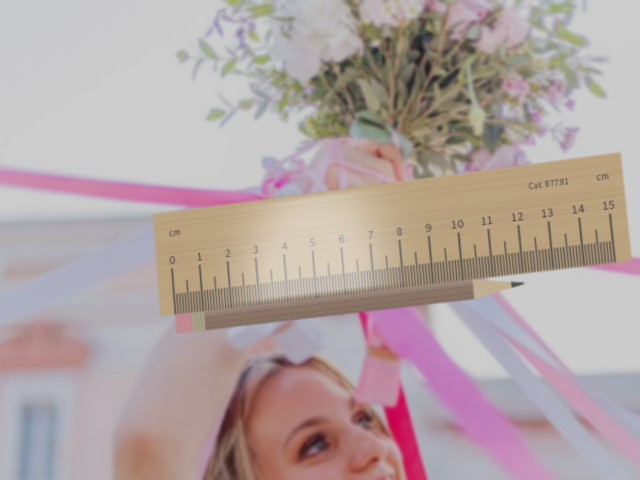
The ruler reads 12 (cm)
